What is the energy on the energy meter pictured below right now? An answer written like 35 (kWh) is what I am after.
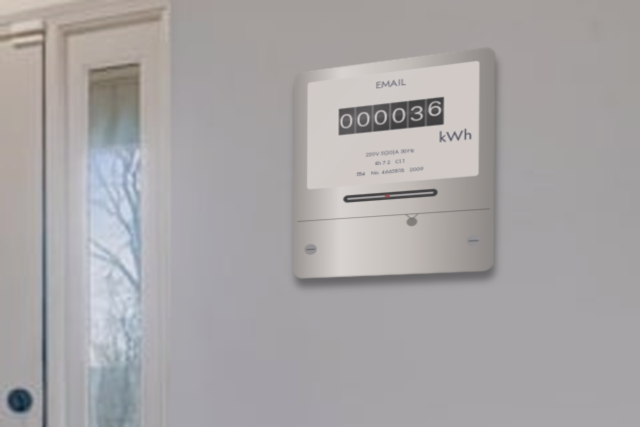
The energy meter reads 36 (kWh)
